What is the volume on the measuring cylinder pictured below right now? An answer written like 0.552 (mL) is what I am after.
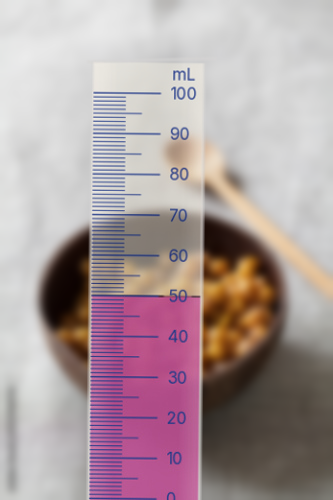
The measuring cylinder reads 50 (mL)
